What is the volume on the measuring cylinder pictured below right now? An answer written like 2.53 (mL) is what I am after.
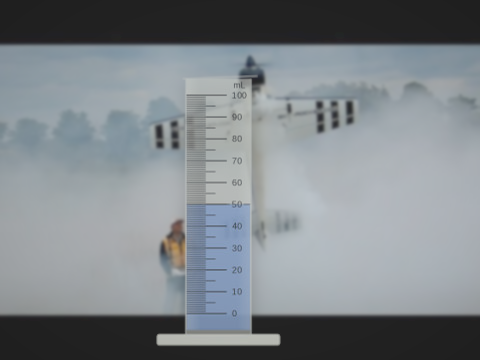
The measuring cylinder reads 50 (mL)
